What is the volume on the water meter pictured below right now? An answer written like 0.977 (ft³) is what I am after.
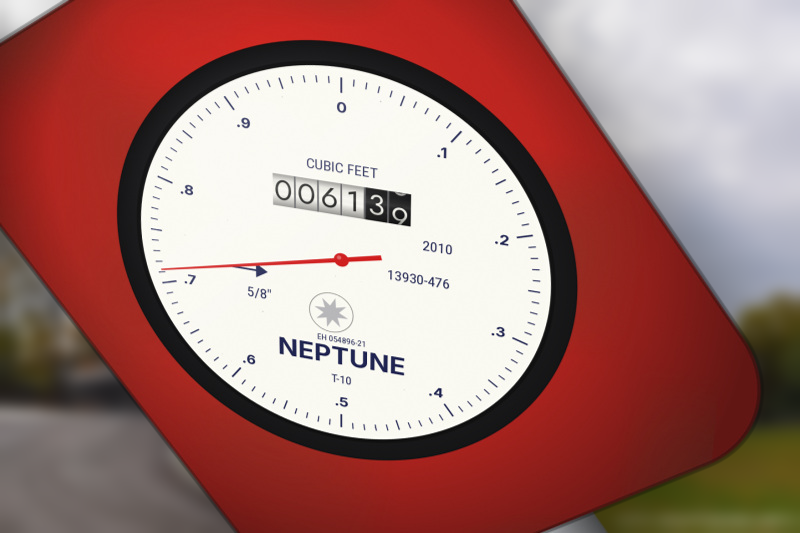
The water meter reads 6138.71 (ft³)
